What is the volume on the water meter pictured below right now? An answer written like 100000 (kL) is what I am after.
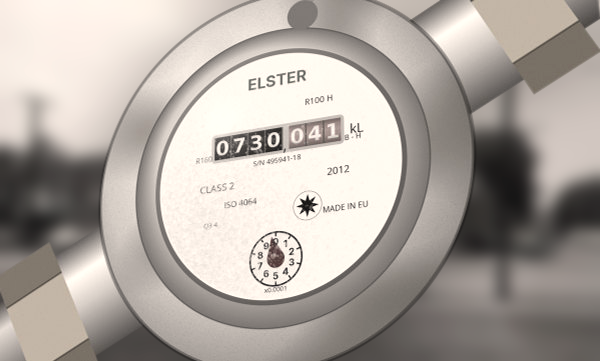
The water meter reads 730.0409 (kL)
